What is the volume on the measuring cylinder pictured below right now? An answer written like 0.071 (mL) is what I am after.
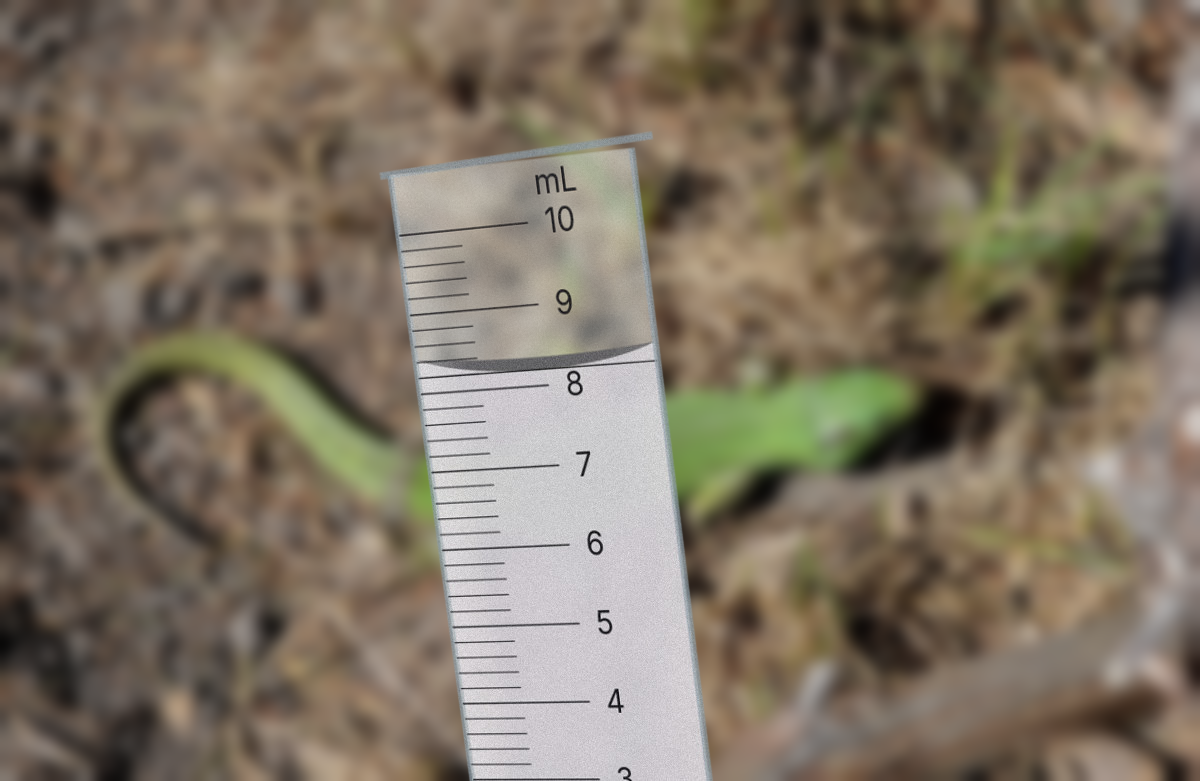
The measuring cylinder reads 8.2 (mL)
